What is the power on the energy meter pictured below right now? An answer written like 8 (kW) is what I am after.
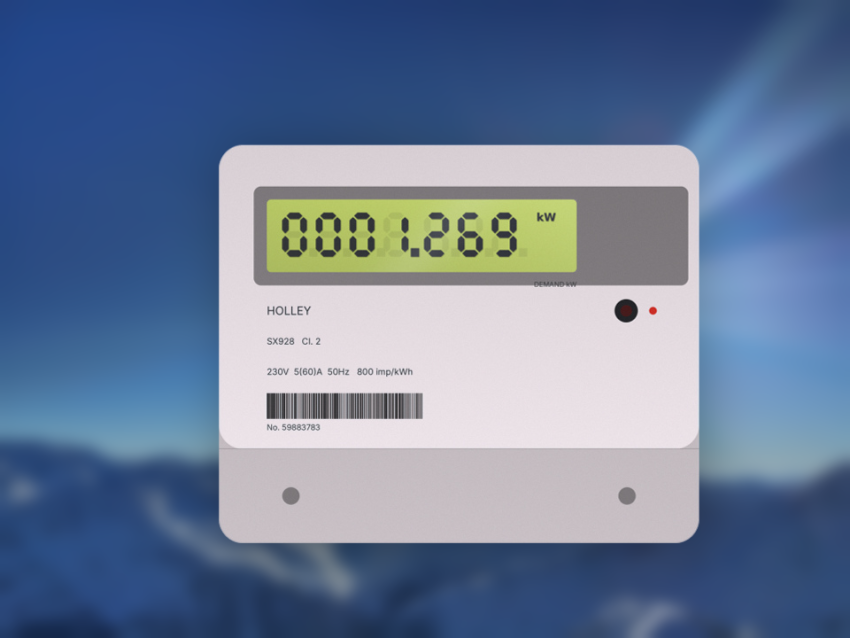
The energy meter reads 1.269 (kW)
